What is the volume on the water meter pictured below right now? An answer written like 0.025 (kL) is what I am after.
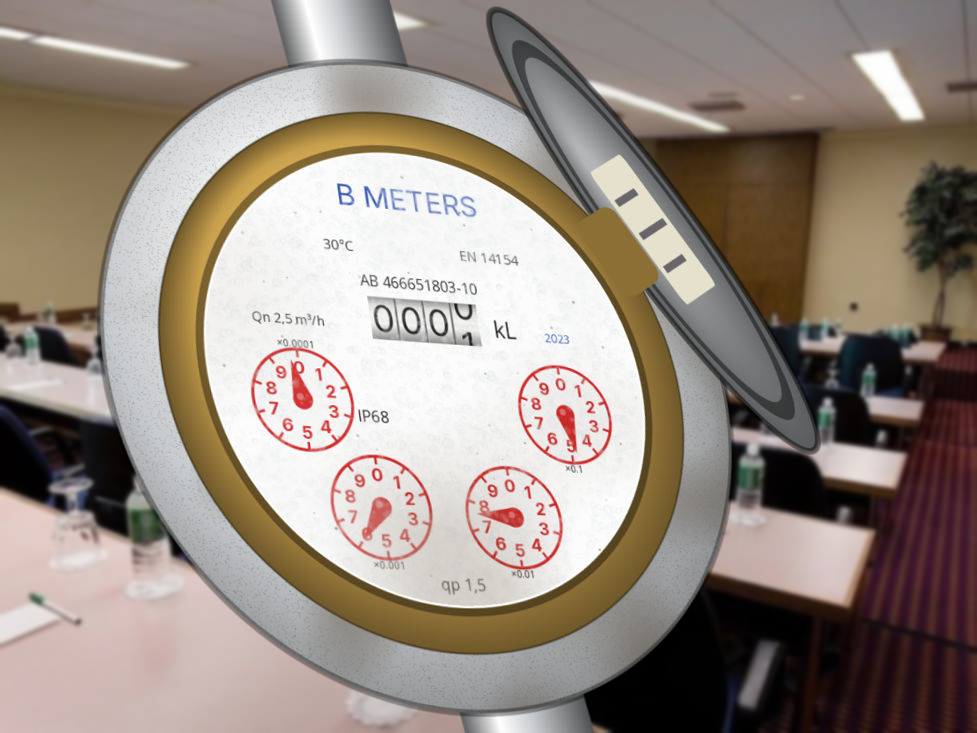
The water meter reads 0.4759 (kL)
